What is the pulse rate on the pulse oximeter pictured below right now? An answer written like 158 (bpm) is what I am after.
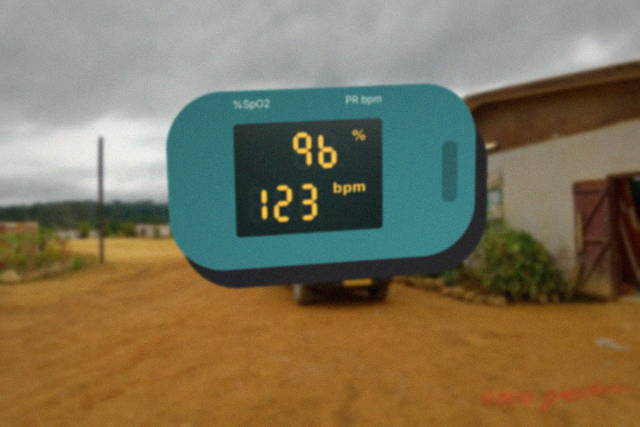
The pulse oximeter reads 123 (bpm)
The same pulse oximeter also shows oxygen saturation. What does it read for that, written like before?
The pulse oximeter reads 96 (%)
